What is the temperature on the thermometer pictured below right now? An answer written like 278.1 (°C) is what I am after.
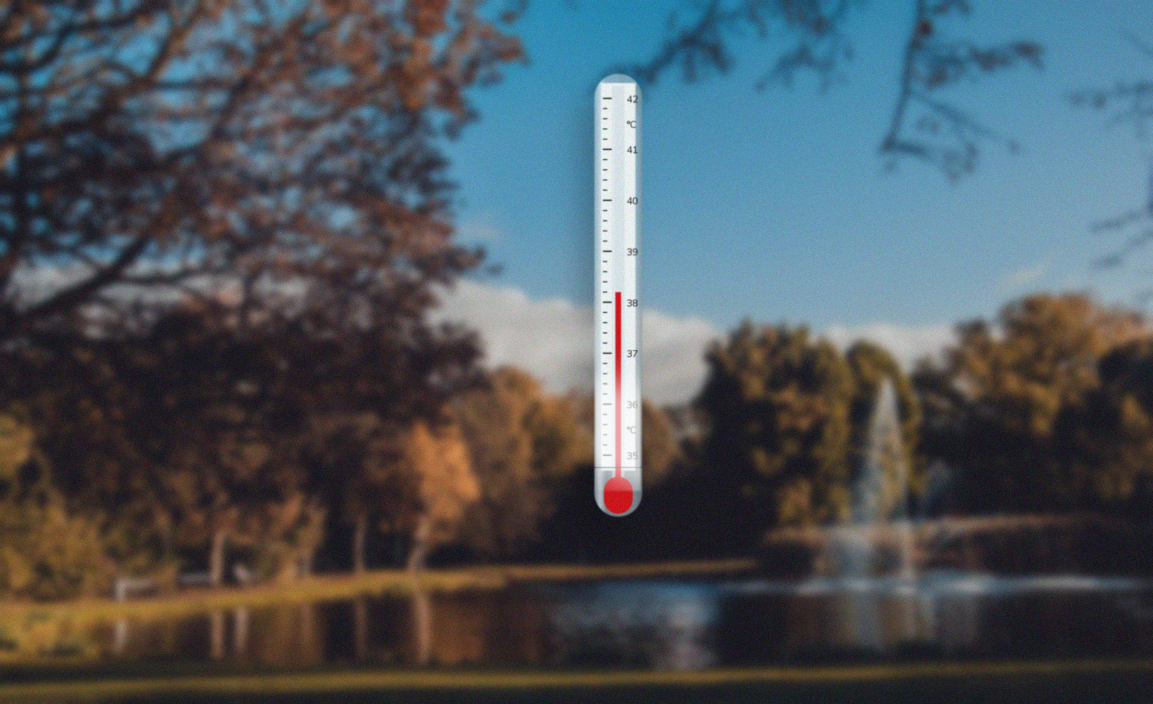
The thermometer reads 38.2 (°C)
